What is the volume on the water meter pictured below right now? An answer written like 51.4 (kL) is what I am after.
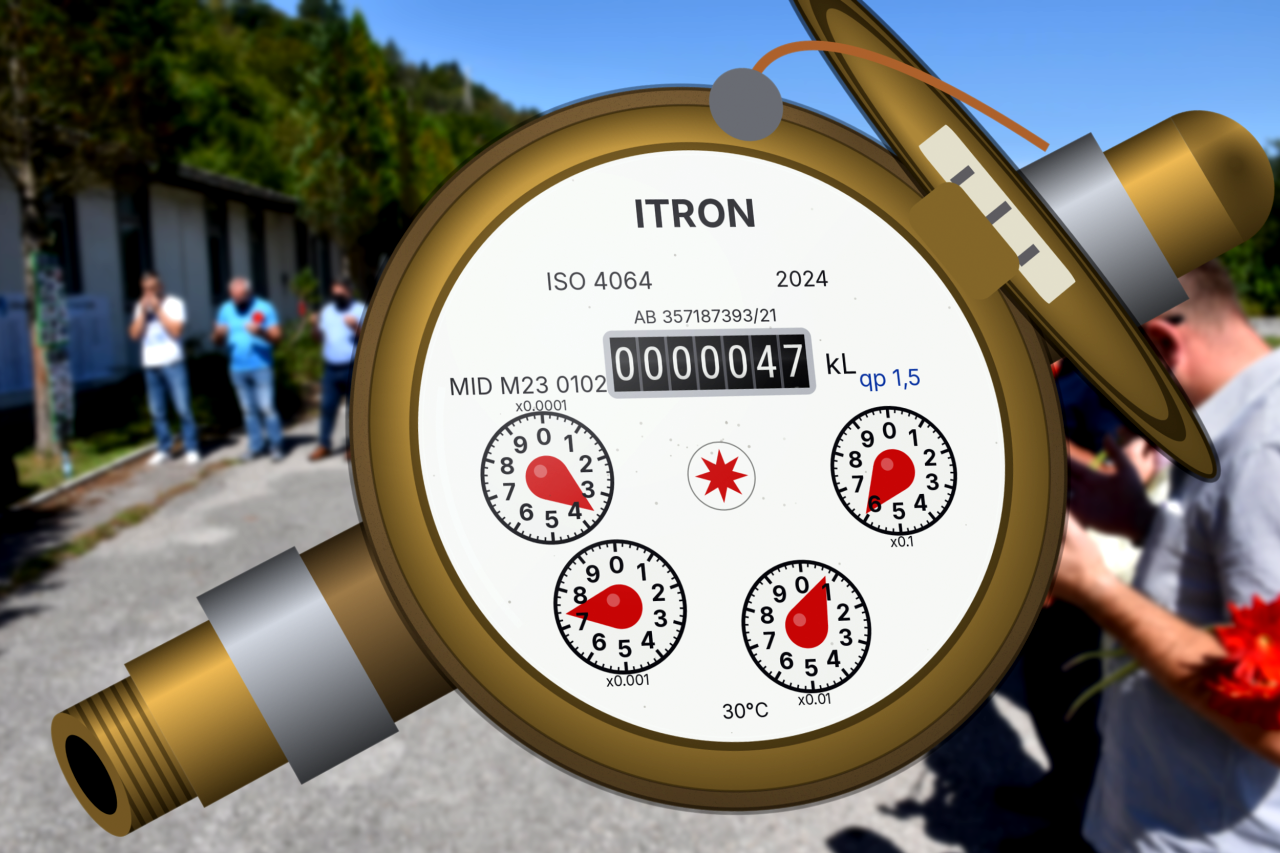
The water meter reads 47.6073 (kL)
